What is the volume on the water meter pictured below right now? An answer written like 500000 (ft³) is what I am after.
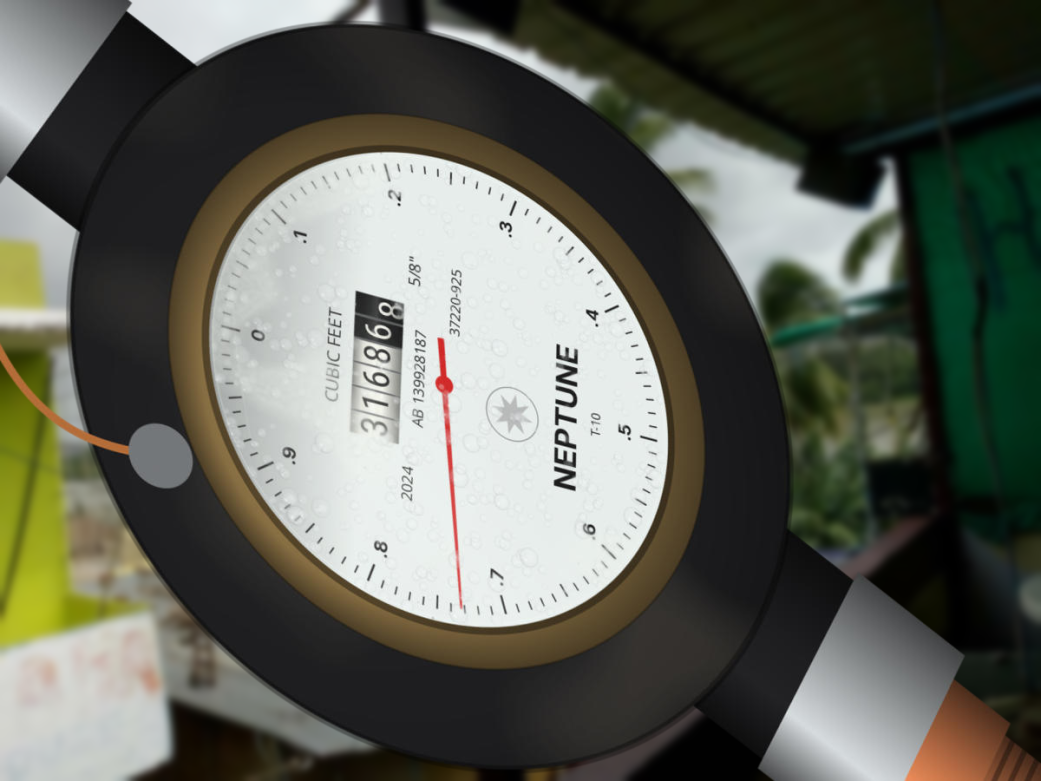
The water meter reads 316867.73 (ft³)
